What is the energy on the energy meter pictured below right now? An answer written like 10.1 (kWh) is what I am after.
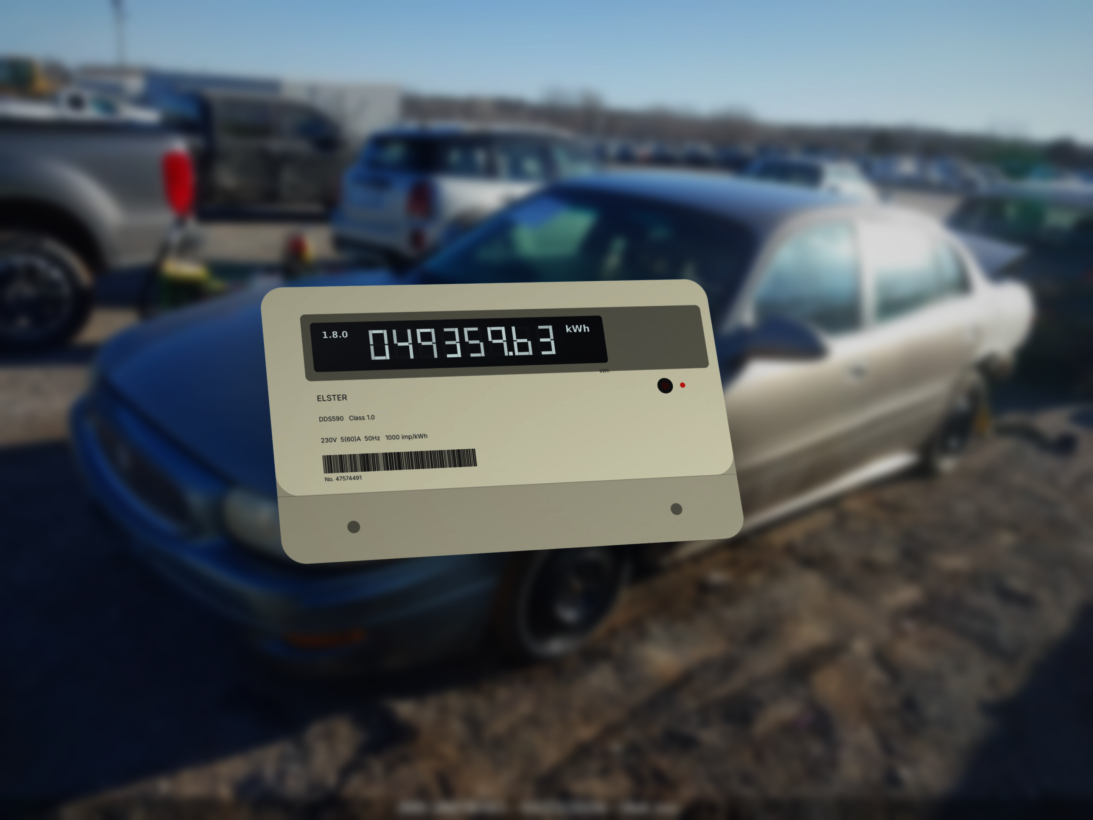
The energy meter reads 49359.63 (kWh)
